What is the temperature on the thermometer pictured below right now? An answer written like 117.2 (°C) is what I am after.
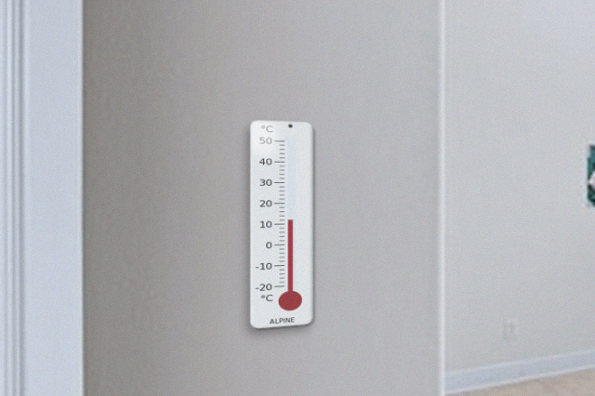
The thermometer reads 12 (°C)
